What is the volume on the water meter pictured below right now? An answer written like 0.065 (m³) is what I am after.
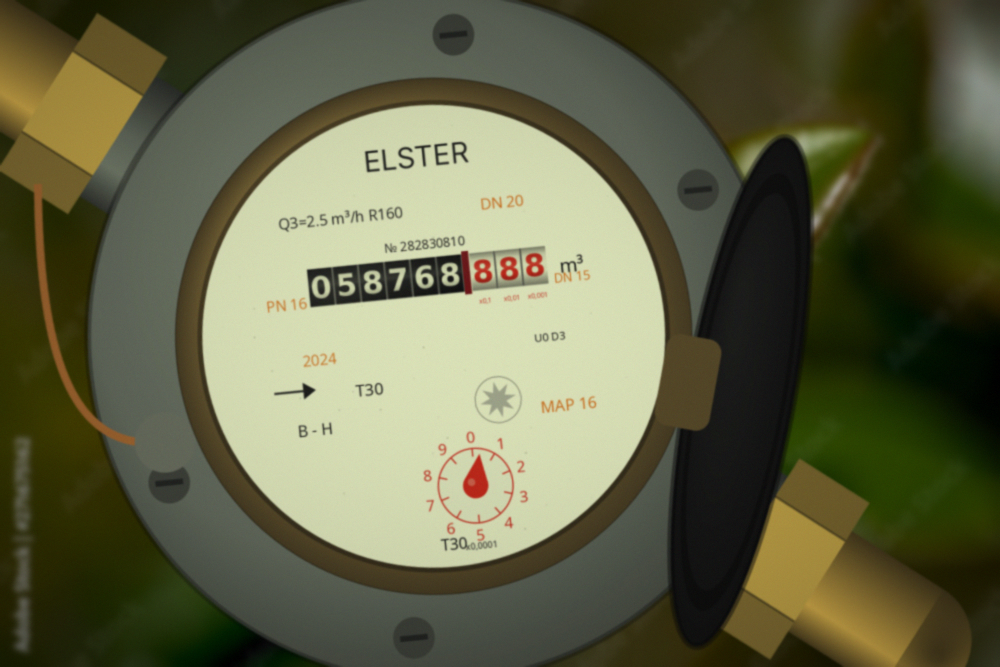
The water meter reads 58768.8880 (m³)
